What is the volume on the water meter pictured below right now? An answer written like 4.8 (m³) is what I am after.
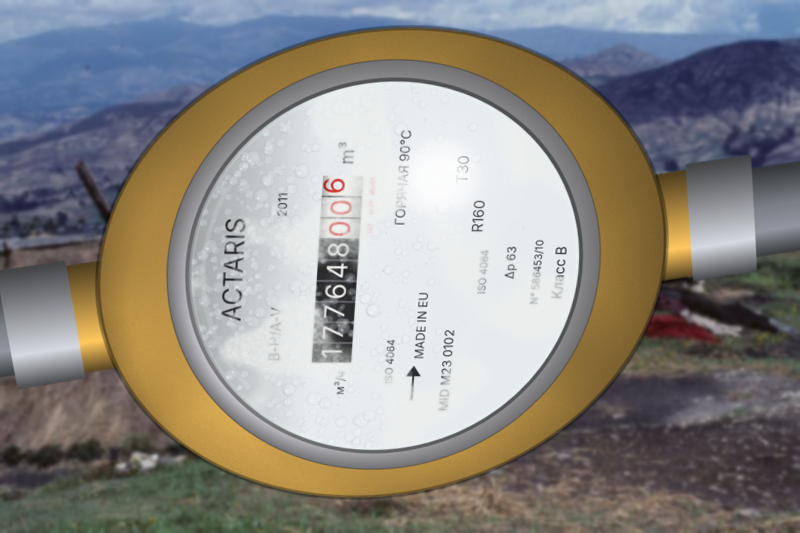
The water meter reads 177648.006 (m³)
